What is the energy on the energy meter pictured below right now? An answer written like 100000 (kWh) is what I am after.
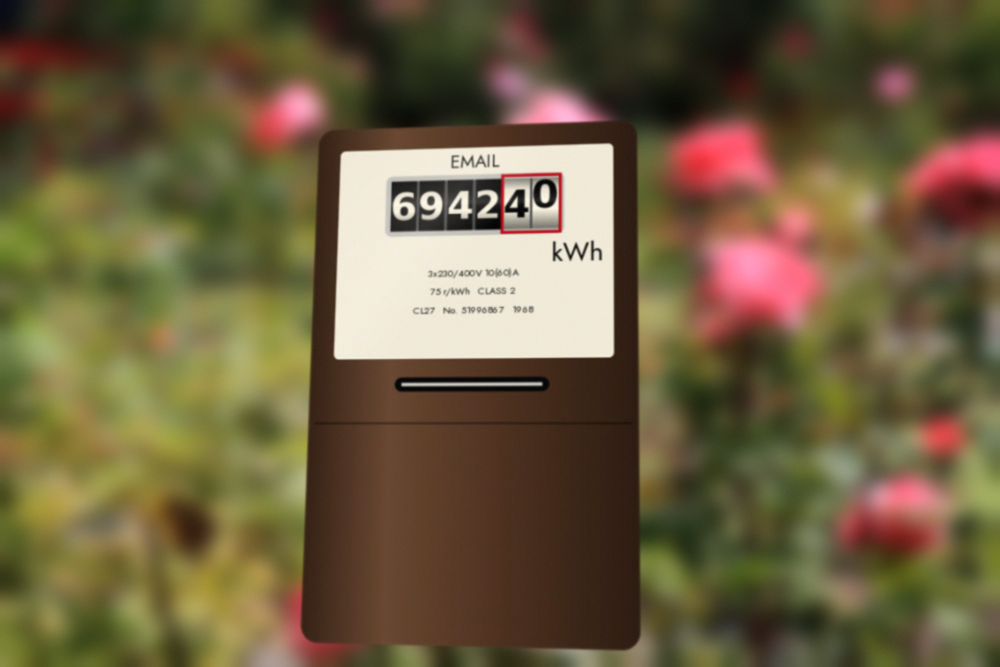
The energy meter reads 6942.40 (kWh)
